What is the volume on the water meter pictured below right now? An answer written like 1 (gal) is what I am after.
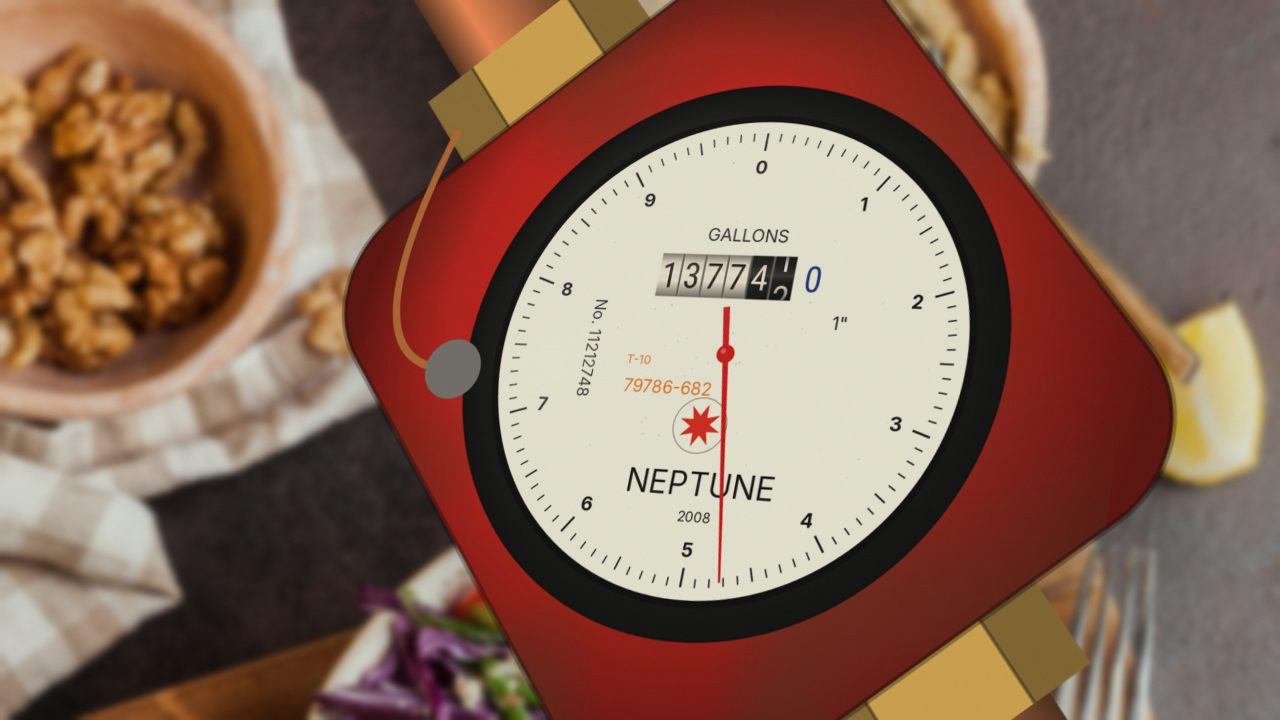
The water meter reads 1377414.7 (gal)
